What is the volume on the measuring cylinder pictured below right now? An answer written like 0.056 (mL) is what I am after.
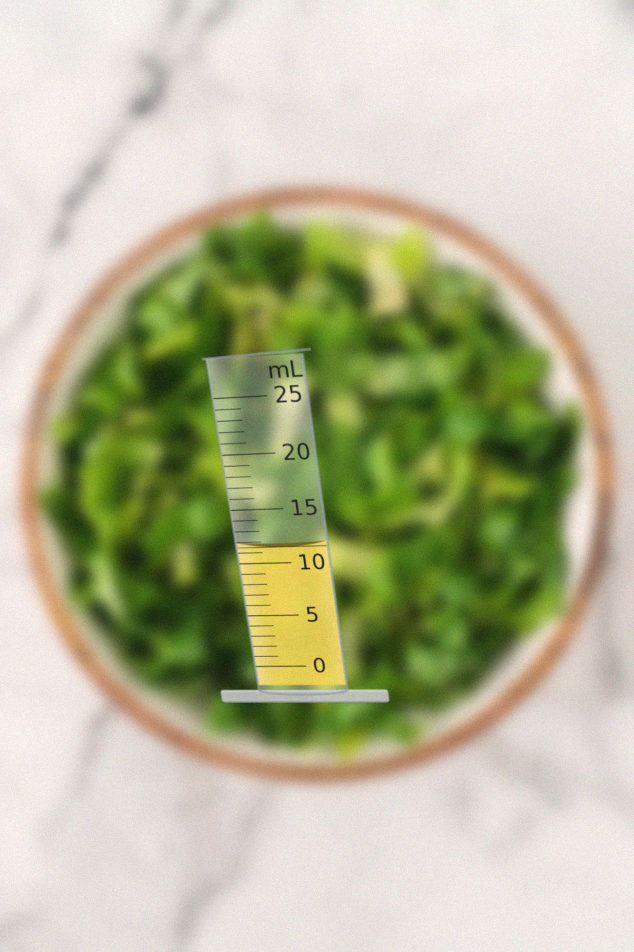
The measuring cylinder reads 11.5 (mL)
